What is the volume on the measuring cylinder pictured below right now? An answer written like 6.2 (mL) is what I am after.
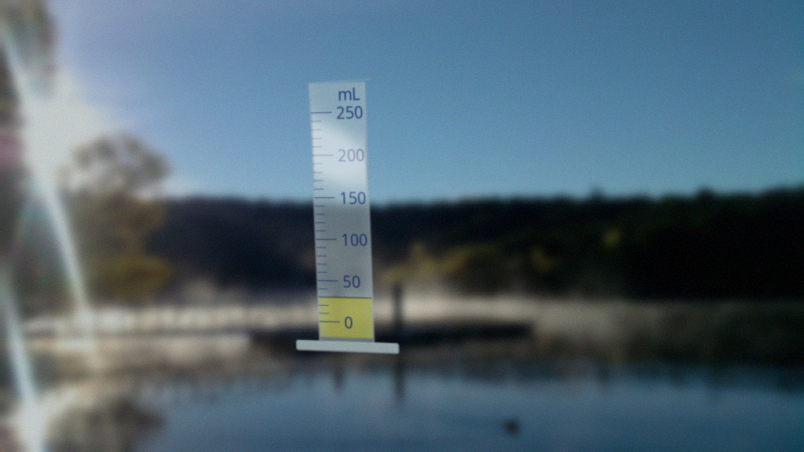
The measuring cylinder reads 30 (mL)
